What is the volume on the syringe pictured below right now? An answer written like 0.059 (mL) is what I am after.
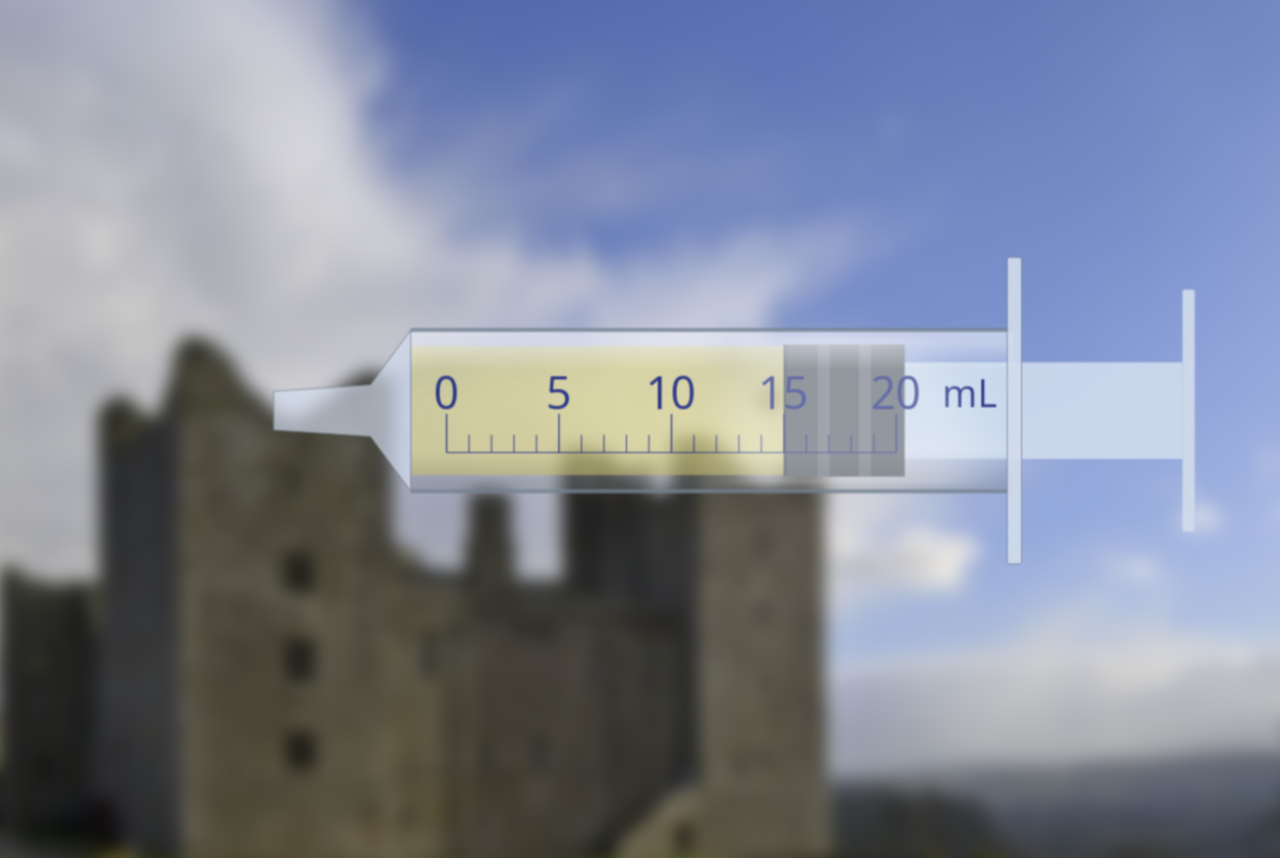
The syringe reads 15 (mL)
